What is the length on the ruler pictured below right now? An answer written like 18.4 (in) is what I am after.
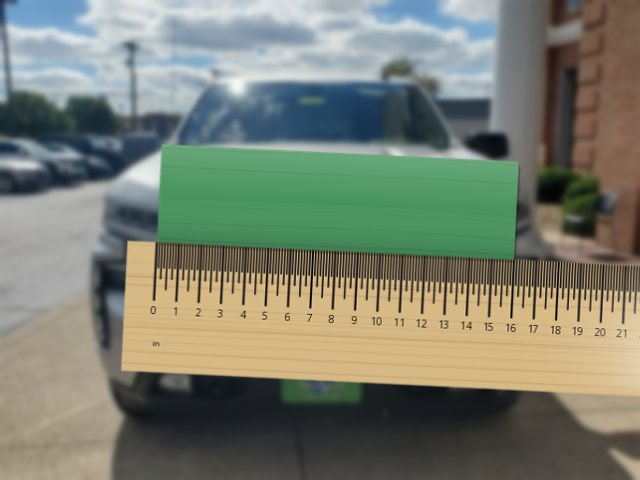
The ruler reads 16 (in)
